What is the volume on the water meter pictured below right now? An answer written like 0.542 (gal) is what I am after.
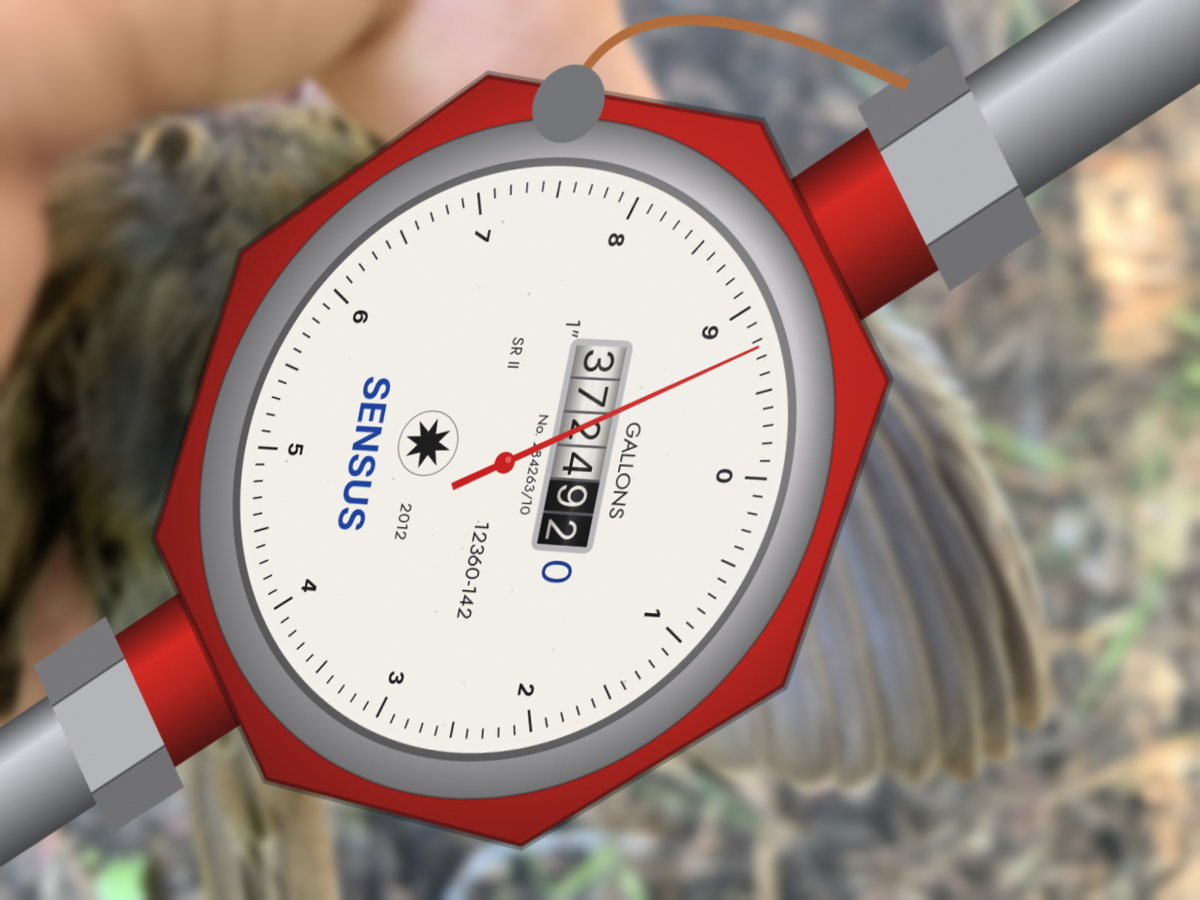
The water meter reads 3724919.2 (gal)
